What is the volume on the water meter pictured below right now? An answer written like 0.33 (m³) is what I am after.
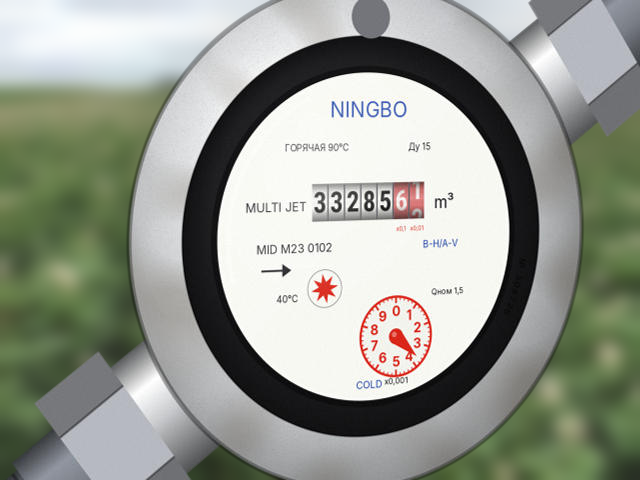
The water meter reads 33285.613 (m³)
